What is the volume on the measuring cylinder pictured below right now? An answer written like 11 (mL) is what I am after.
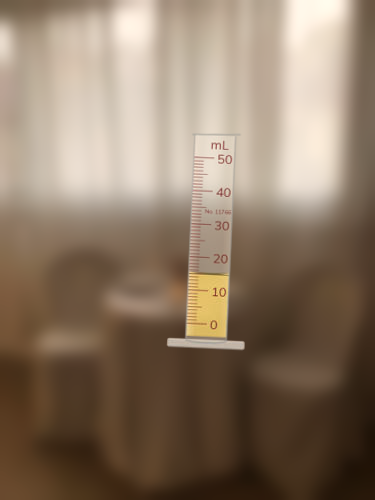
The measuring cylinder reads 15 (mL)
